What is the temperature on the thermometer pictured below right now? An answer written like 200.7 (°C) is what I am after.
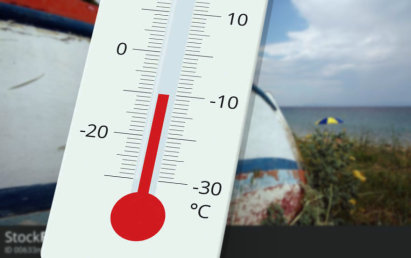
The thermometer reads -10 (°C)
